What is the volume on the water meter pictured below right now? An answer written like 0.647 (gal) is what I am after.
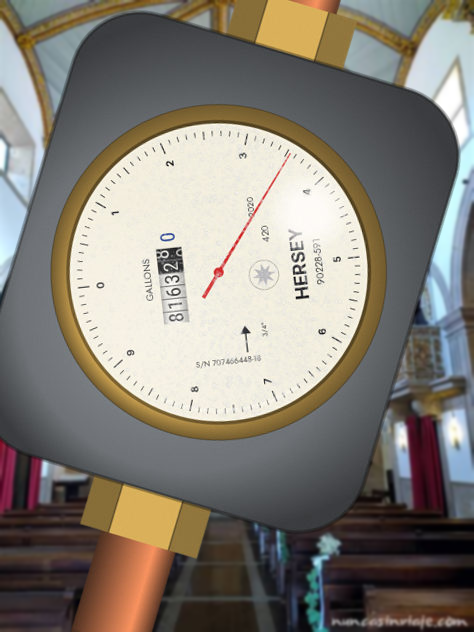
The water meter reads 8163283.5 (gal)
